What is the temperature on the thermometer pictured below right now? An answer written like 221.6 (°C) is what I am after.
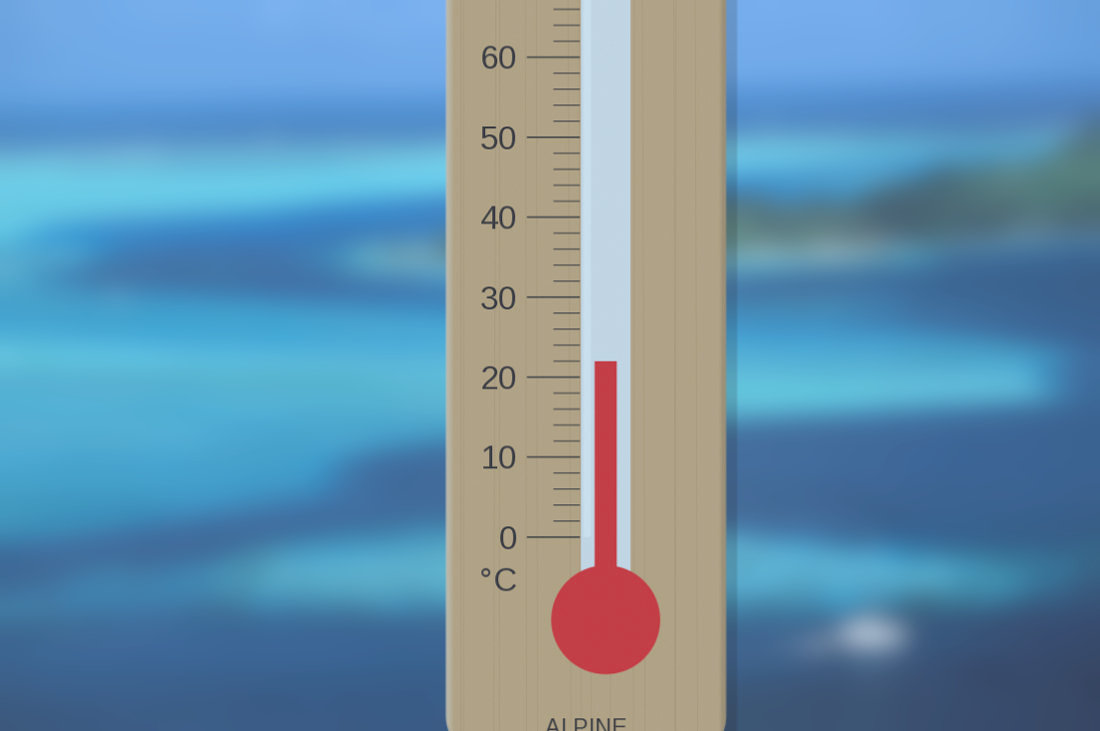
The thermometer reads 22 (°C)
